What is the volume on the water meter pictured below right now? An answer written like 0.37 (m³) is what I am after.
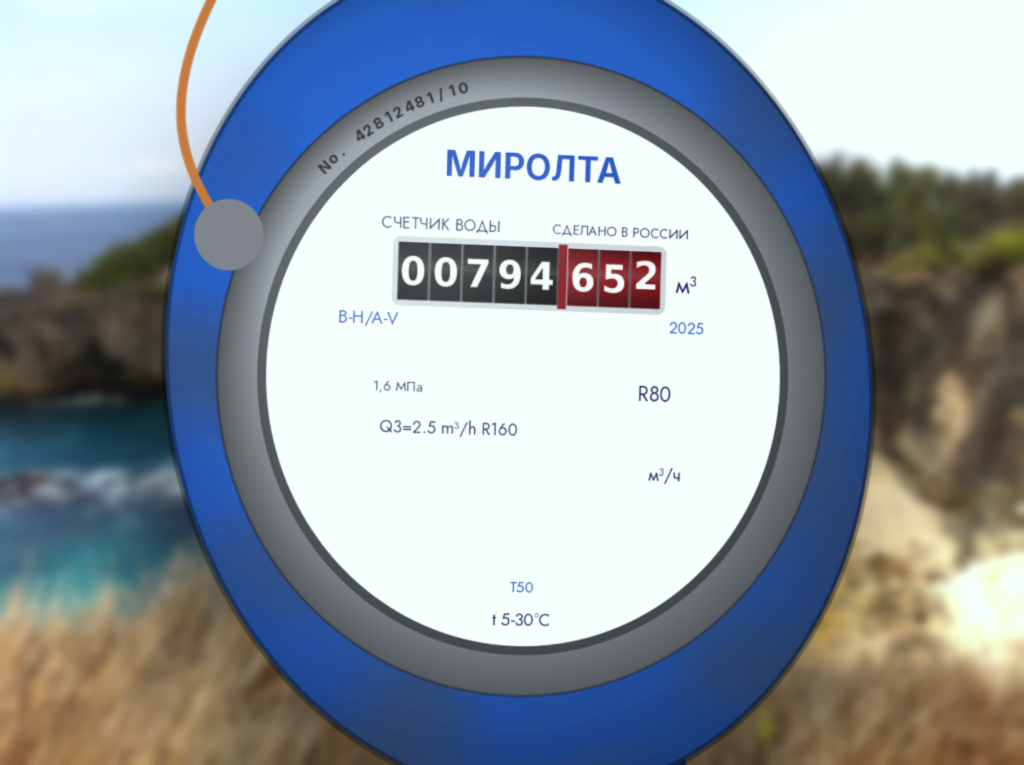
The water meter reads 794.652 (m³)
